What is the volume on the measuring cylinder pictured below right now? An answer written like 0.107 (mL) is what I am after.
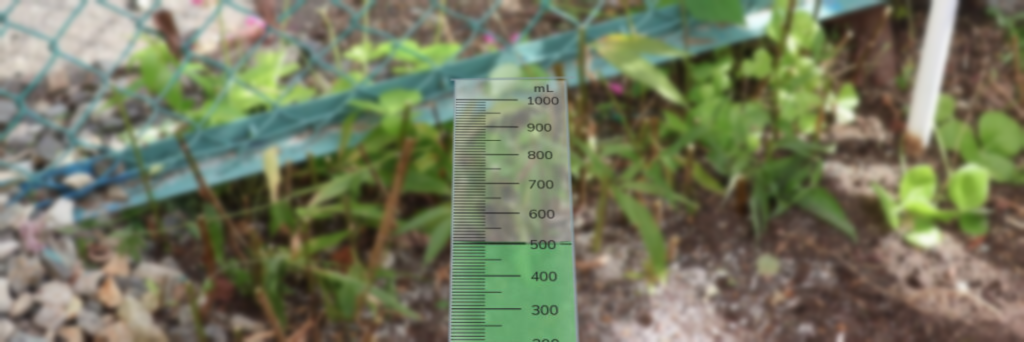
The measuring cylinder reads 500 (mL)
